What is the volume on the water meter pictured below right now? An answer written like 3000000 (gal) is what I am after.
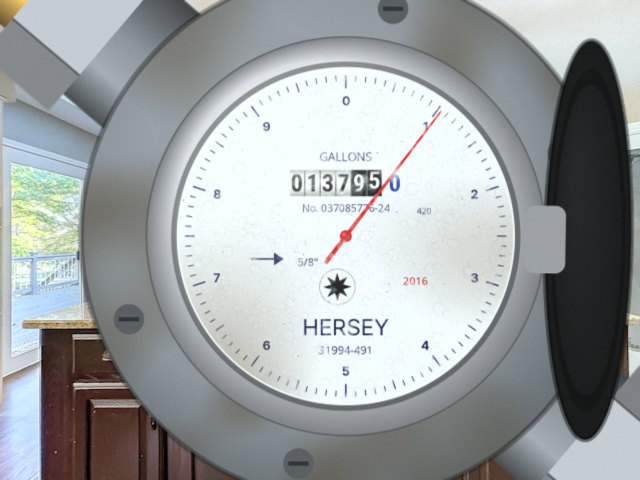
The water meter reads 137951.0 (gal)
